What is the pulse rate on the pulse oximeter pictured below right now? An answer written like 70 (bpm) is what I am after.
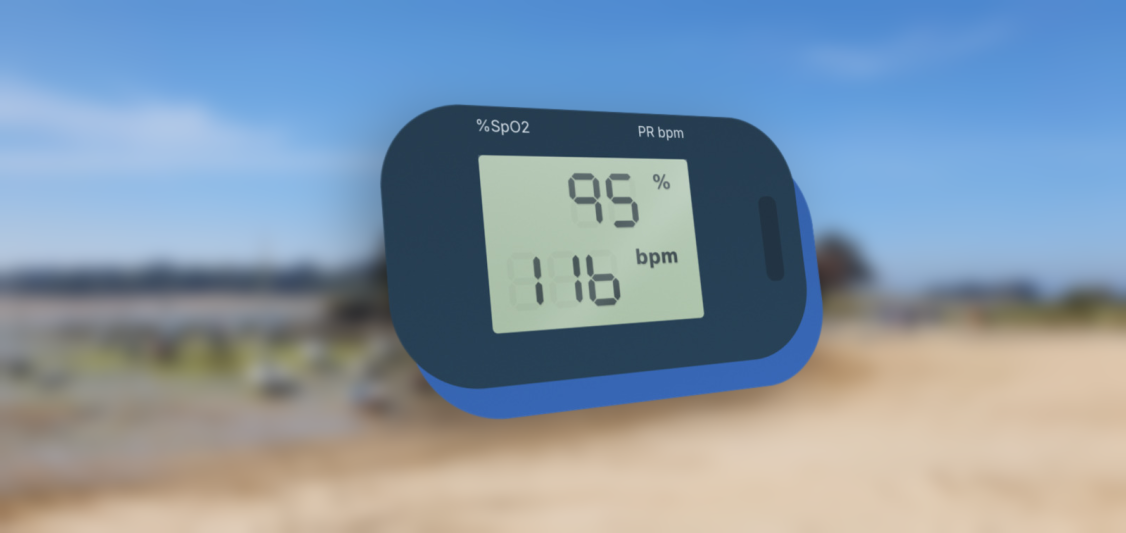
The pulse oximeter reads 116 (bpm)
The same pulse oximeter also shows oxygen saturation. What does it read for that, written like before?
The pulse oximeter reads 95 (%)
